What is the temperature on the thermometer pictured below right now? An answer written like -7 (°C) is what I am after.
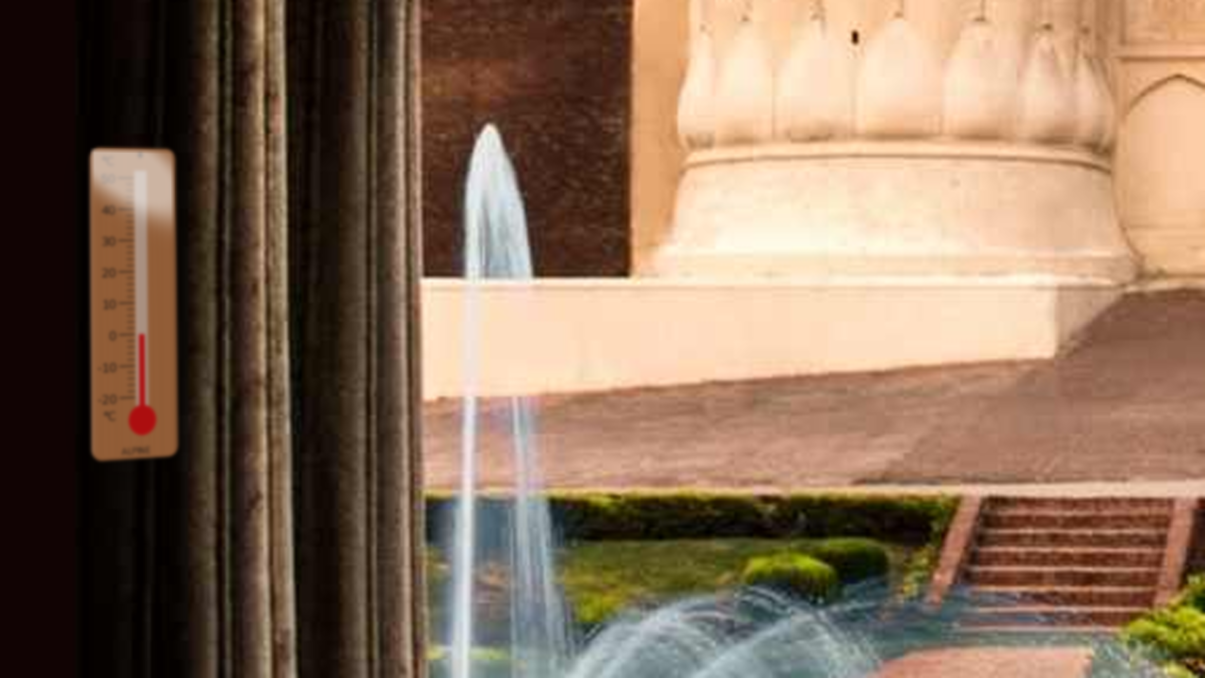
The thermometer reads 0 (°C)
